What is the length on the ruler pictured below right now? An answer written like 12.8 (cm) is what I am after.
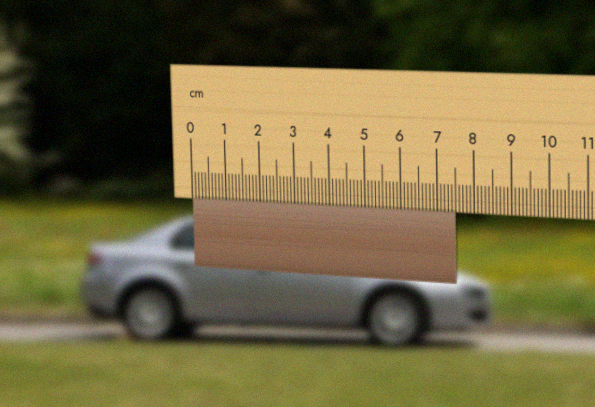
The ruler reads 7.5 (cm)
